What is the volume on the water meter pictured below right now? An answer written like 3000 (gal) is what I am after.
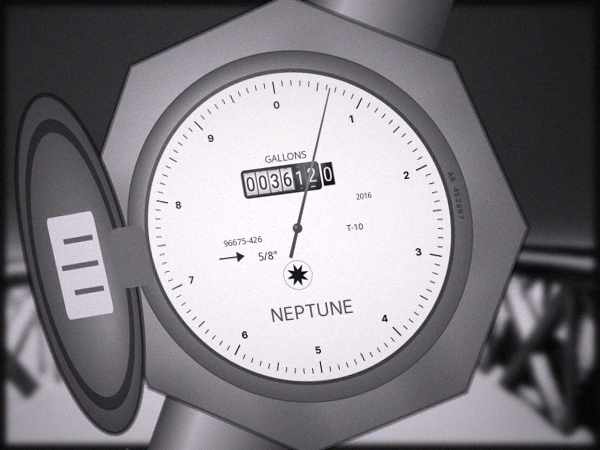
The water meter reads 36120.6 (gal)
